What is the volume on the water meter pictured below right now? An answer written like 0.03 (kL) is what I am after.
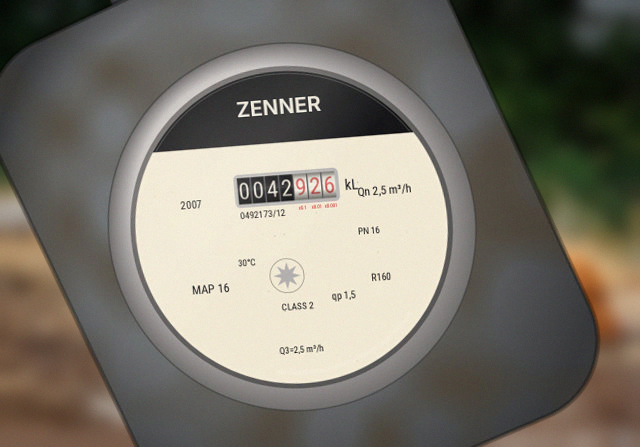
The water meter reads 42.926 (kL)
